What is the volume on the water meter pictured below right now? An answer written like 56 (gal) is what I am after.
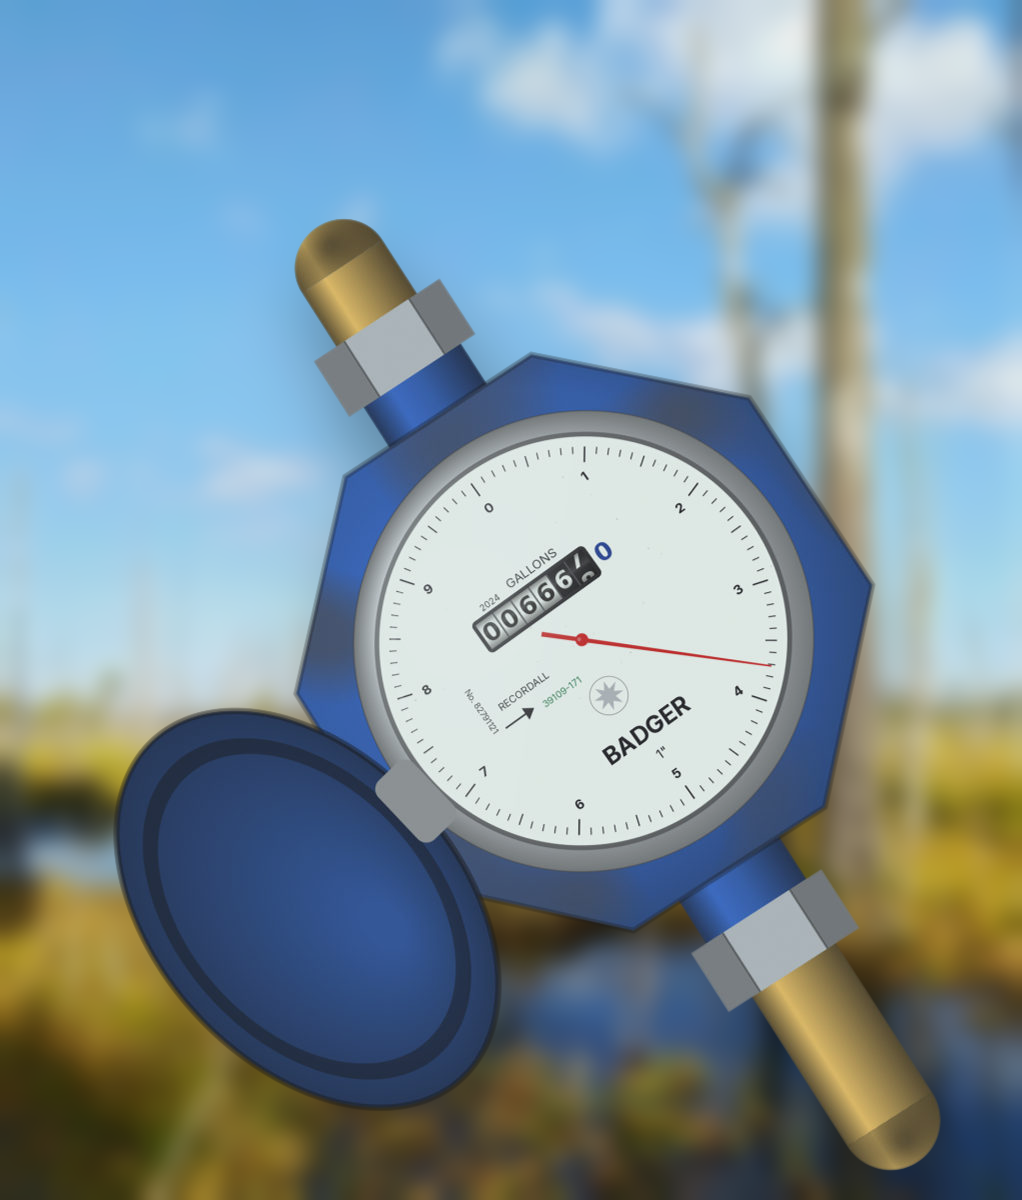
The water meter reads 66673.7 (gal)
